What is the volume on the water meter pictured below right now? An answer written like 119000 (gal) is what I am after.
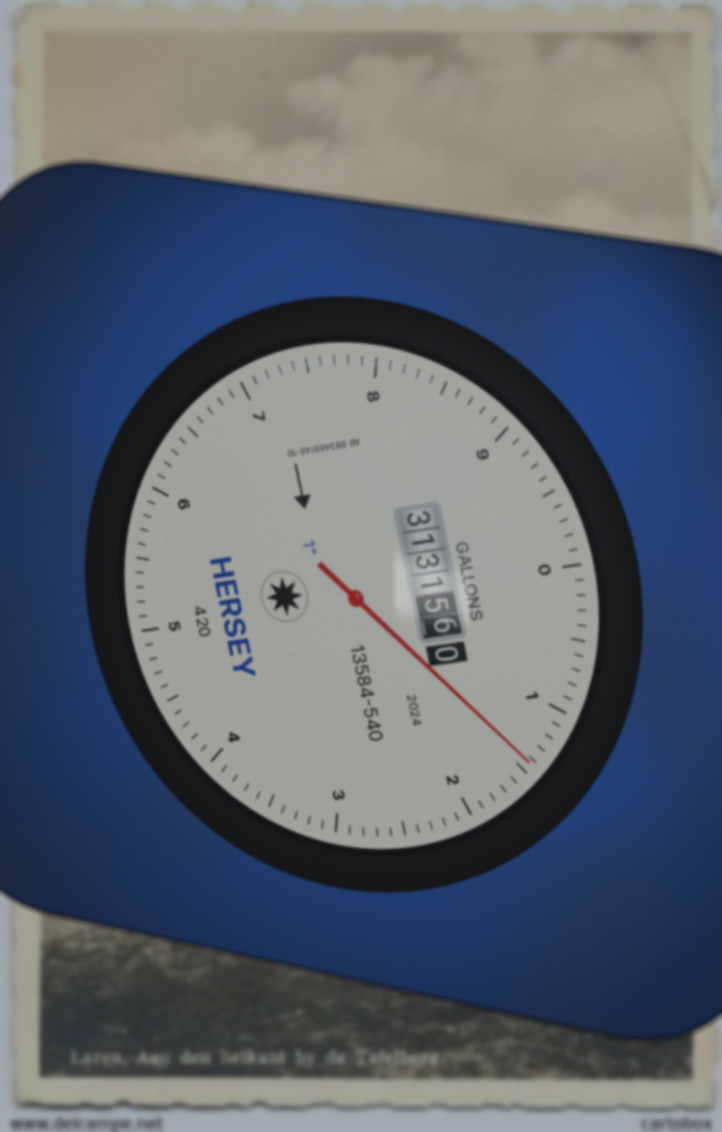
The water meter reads 3131561.4 (gal)
